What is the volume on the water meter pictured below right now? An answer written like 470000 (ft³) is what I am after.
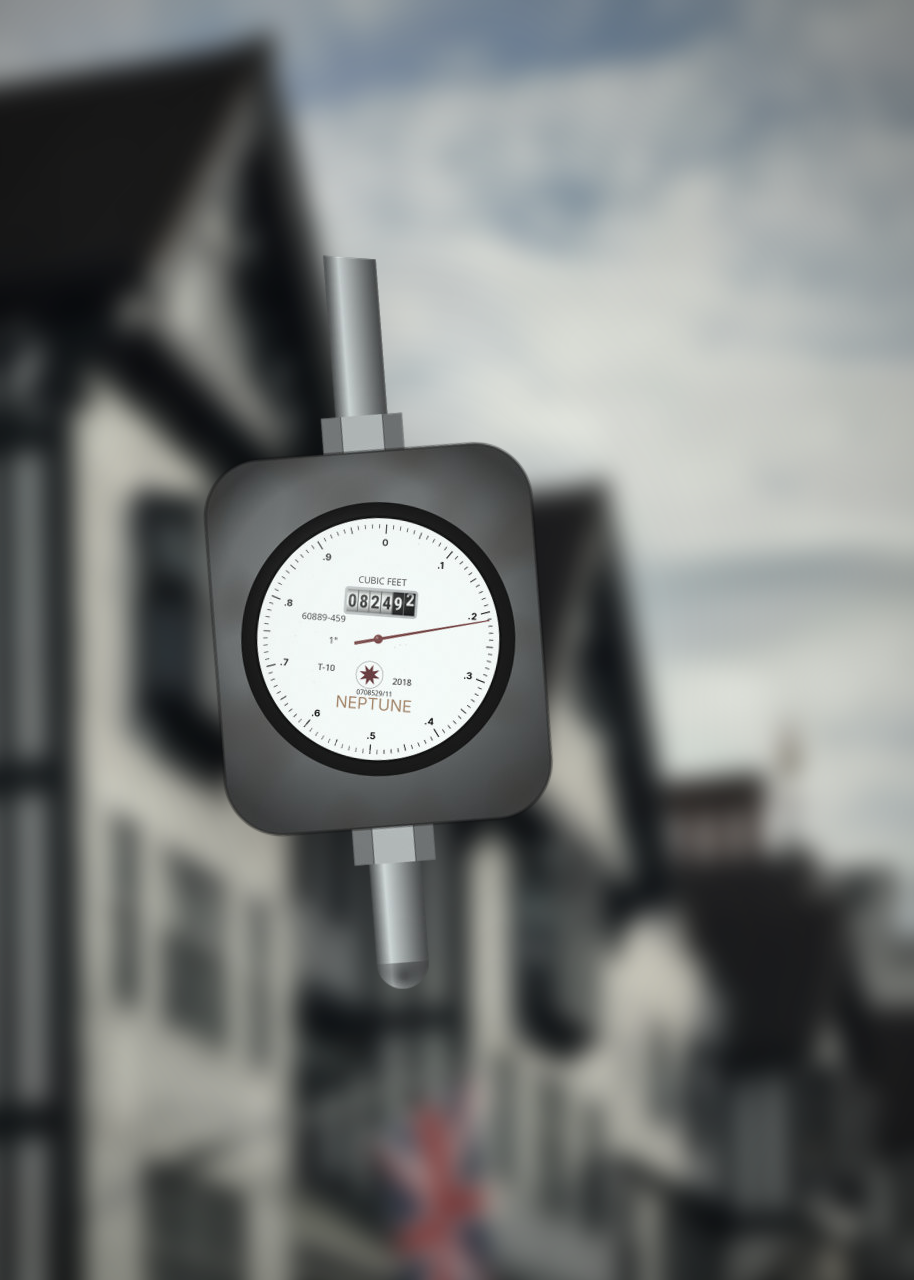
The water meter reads 82492.21 (ft³)
